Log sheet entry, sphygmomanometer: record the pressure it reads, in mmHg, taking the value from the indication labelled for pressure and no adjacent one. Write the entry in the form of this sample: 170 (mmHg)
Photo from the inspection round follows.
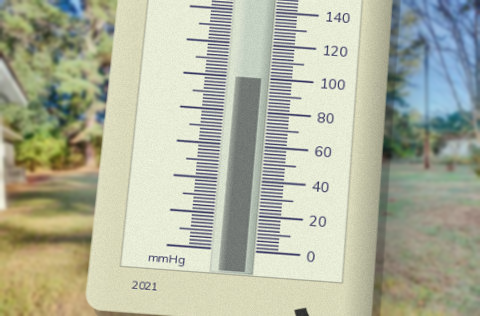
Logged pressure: 100 (mmHg)
